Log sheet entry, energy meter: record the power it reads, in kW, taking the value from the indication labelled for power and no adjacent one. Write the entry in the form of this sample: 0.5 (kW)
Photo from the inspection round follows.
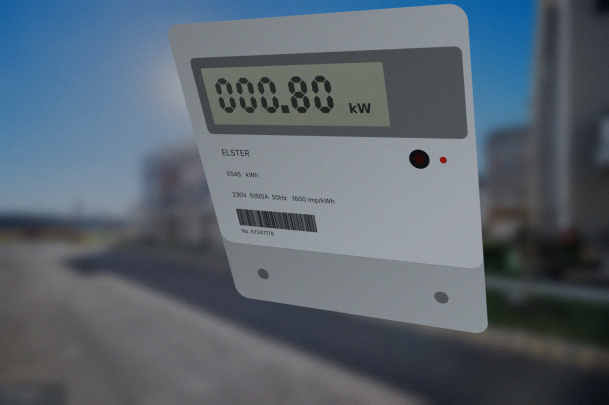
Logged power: 0.80 (kW)
